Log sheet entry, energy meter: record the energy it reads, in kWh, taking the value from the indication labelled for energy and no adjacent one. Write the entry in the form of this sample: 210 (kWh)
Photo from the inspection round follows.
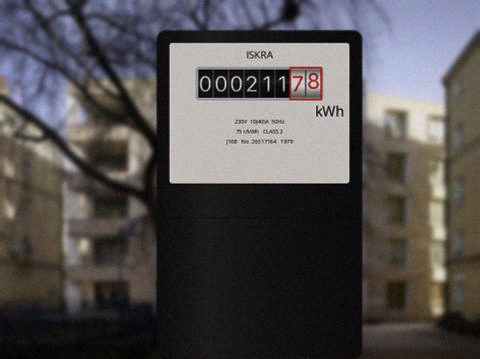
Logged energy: 211.78 (kWh)
